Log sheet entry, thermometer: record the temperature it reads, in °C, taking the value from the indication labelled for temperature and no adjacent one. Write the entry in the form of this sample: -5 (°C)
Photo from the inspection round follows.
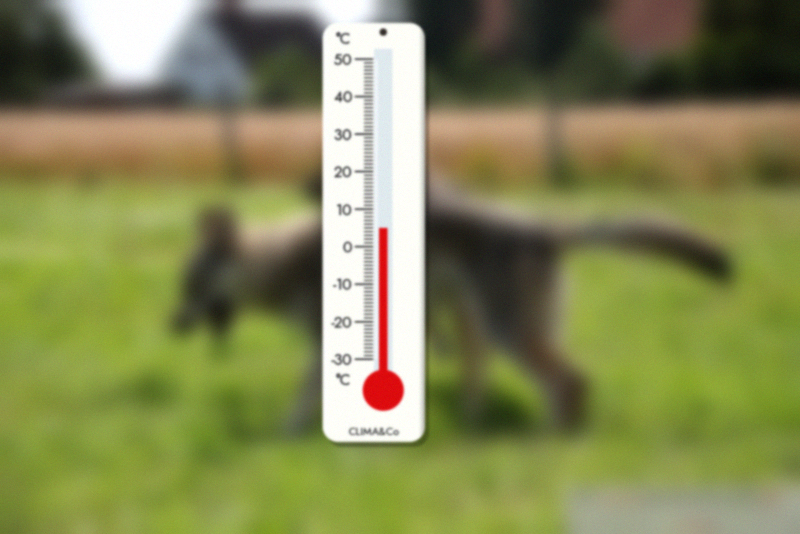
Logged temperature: 5 (°C)
